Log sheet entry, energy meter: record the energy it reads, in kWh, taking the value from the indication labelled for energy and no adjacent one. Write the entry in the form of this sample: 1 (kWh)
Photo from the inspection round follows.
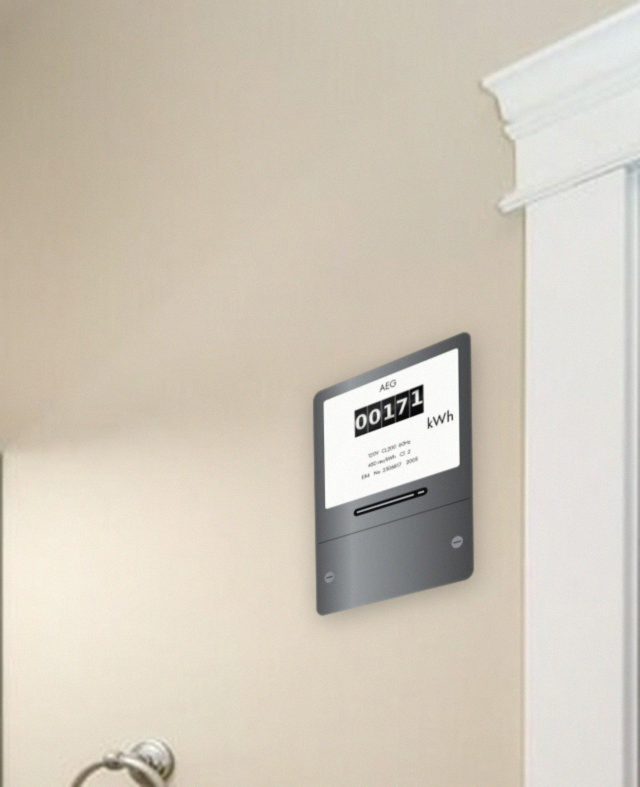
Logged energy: 171 (kWh)
